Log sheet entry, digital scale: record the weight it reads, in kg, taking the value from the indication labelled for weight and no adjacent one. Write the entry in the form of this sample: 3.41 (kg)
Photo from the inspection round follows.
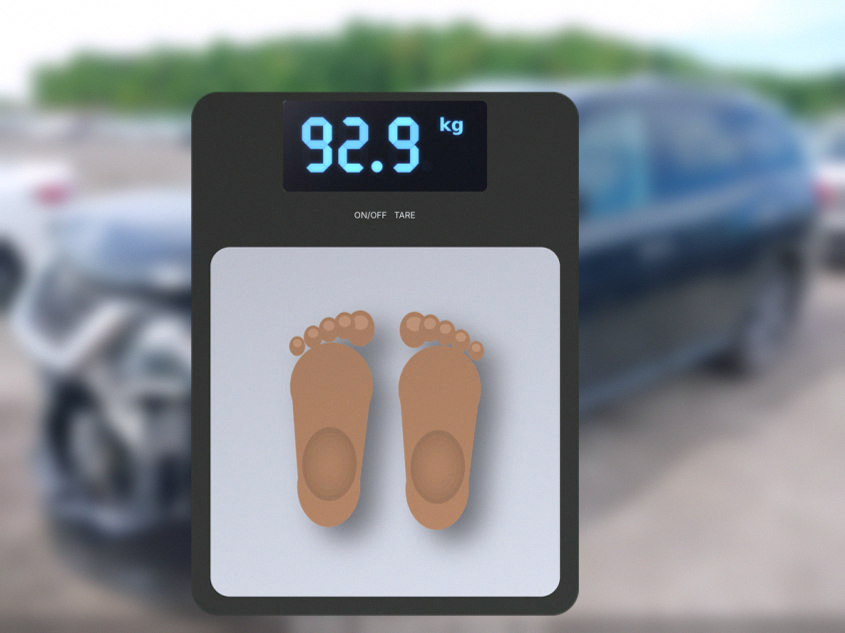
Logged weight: 92.9 (kg)
